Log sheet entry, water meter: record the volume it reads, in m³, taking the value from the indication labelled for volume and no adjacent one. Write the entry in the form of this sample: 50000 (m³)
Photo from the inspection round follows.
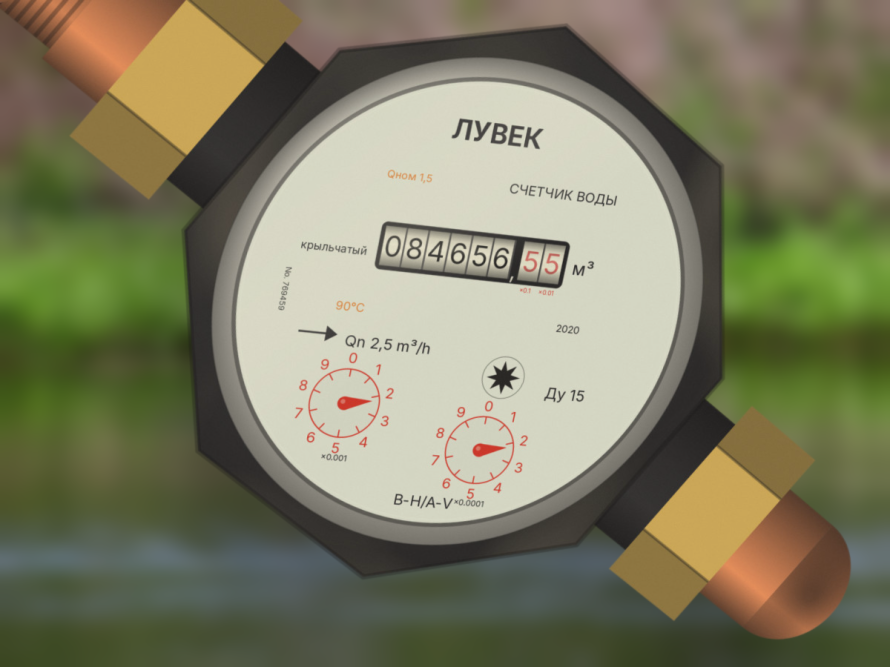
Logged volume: 84656.5522 (m³)
